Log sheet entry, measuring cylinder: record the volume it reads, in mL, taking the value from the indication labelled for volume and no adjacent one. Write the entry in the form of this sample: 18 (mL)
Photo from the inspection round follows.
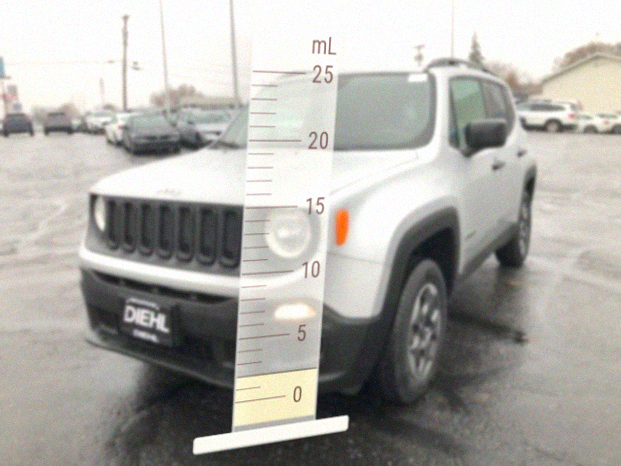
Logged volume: 2 (mL)
